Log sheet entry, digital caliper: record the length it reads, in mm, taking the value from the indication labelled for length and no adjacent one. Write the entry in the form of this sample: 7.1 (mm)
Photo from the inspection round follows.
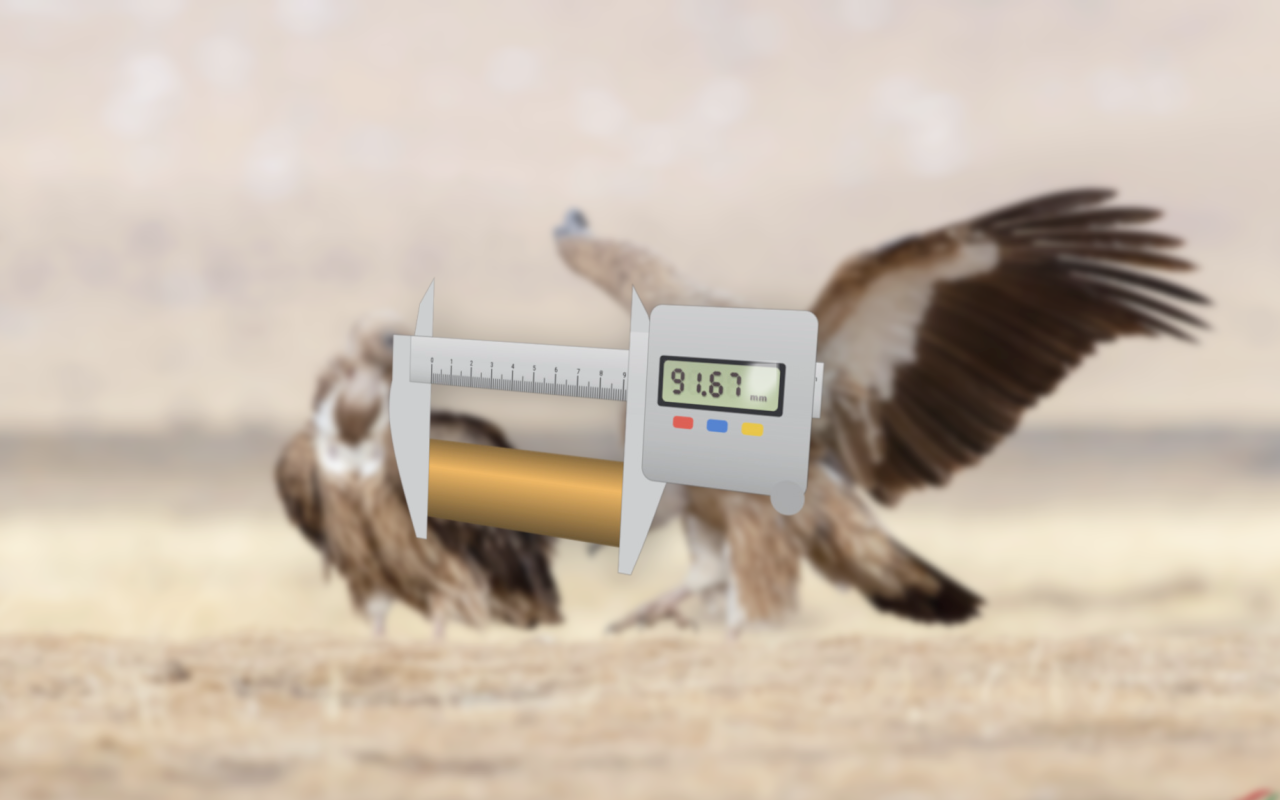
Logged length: 91.67 (mm)
